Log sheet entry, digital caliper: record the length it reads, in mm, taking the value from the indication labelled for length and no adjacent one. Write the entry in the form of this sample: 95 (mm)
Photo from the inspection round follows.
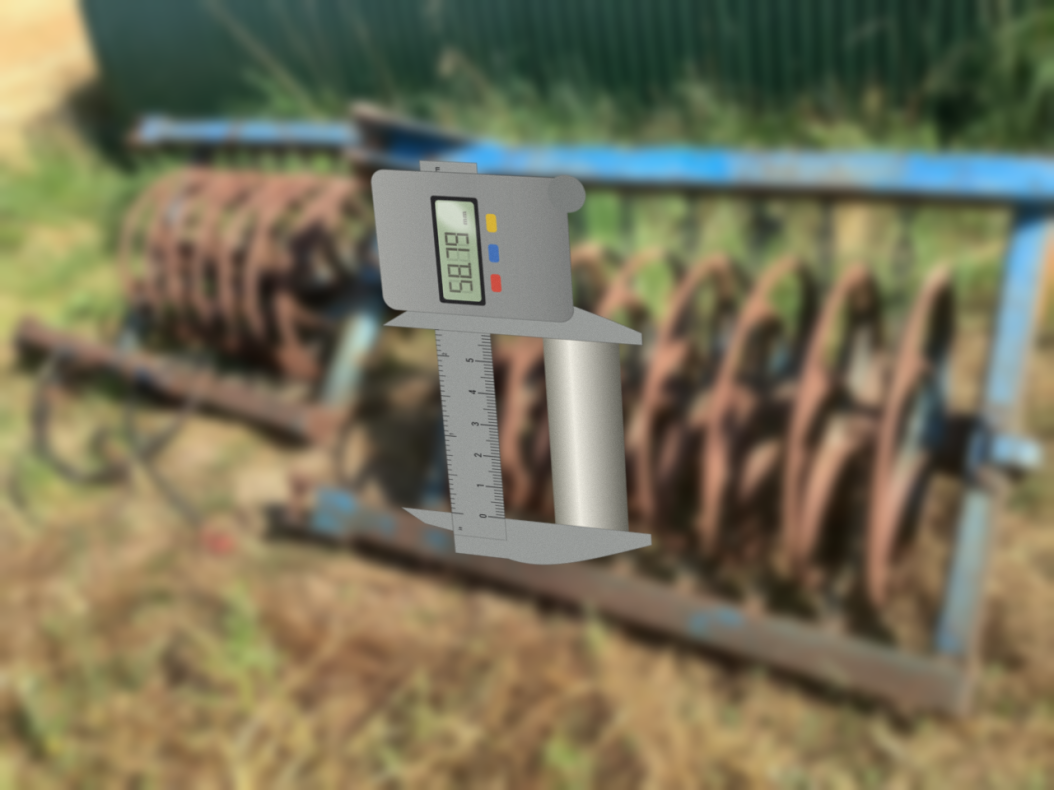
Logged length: 58.79 (mm)
